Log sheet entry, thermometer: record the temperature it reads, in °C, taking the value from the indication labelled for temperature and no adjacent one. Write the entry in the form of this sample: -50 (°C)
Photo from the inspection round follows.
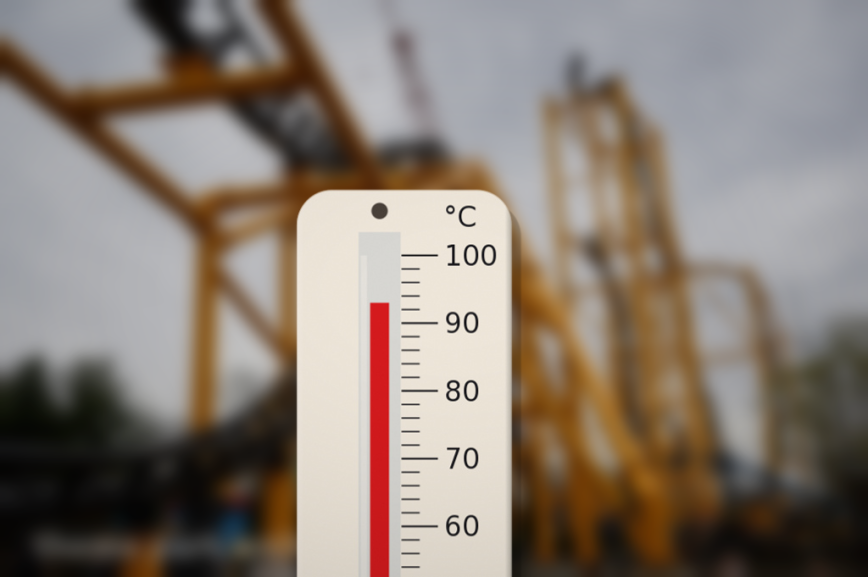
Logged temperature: 93 (°C)
